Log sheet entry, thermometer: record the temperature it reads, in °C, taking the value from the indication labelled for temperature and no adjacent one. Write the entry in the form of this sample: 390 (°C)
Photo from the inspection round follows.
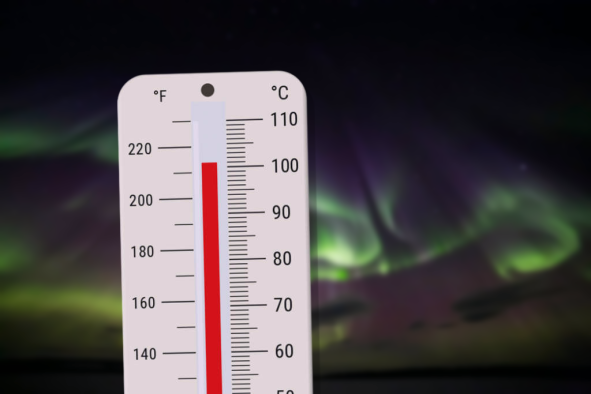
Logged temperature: 101 (°C)
